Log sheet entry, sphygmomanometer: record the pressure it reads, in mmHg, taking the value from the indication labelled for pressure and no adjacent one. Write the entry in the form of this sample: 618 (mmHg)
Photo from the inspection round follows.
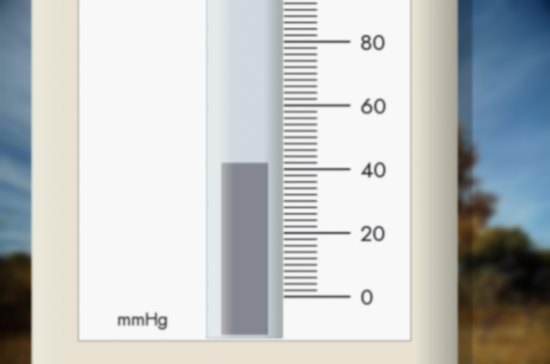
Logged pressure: 42 (mmHg)
